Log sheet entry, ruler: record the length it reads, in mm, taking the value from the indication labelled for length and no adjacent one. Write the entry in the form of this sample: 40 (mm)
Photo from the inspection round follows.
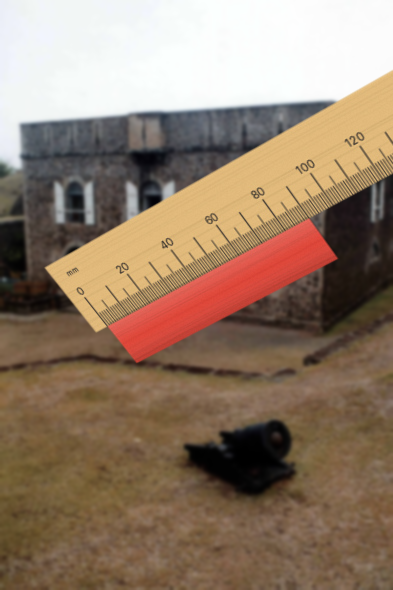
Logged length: 90 (mm)
